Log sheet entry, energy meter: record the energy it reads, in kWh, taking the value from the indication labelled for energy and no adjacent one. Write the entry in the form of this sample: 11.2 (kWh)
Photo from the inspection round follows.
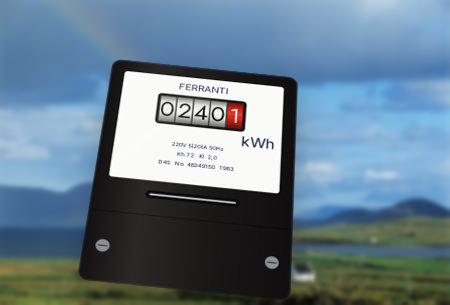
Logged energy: 240.1 (kWh)
